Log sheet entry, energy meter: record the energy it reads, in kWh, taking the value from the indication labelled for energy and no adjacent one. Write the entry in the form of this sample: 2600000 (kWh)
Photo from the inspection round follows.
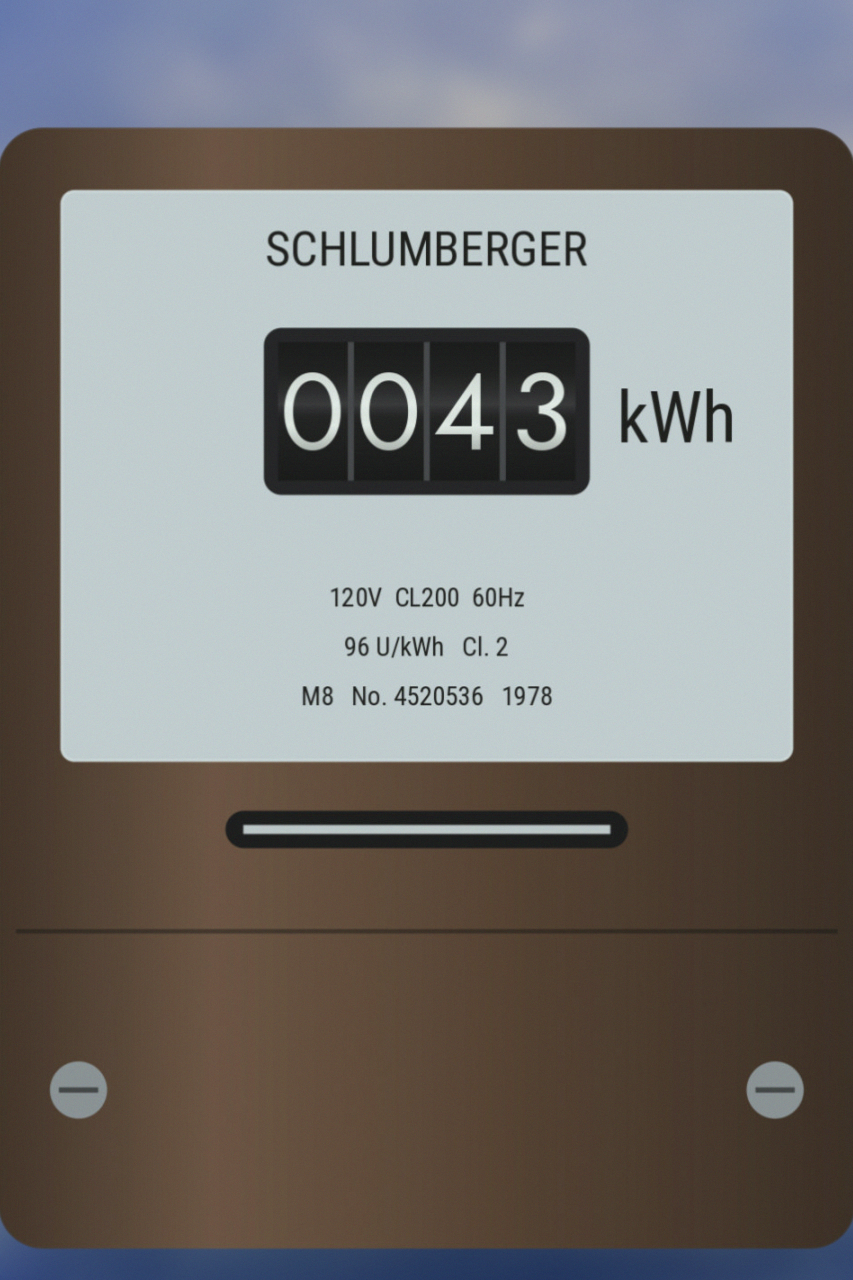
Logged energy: 43 (kWh)
